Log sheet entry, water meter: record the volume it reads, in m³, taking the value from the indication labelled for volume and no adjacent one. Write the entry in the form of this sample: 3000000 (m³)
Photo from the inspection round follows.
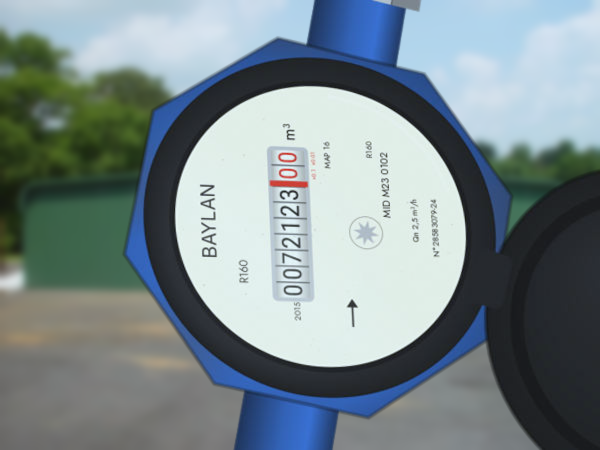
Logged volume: 72123.00 (m³)
